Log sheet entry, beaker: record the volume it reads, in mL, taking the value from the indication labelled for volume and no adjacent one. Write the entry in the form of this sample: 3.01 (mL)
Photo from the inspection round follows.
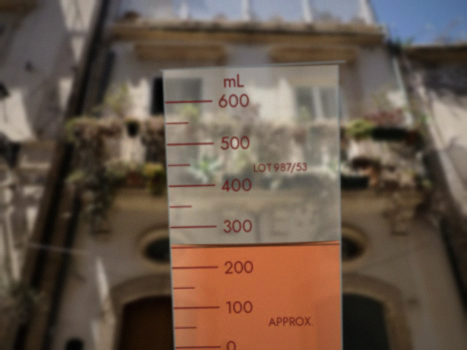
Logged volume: 250 (mL)
